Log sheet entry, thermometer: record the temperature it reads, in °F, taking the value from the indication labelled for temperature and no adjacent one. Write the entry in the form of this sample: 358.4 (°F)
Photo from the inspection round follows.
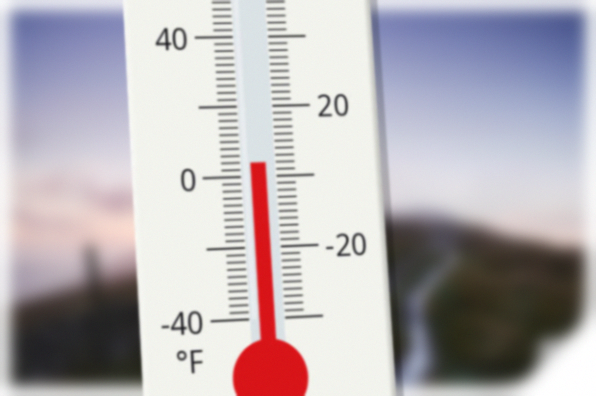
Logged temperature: 4 (°F)
